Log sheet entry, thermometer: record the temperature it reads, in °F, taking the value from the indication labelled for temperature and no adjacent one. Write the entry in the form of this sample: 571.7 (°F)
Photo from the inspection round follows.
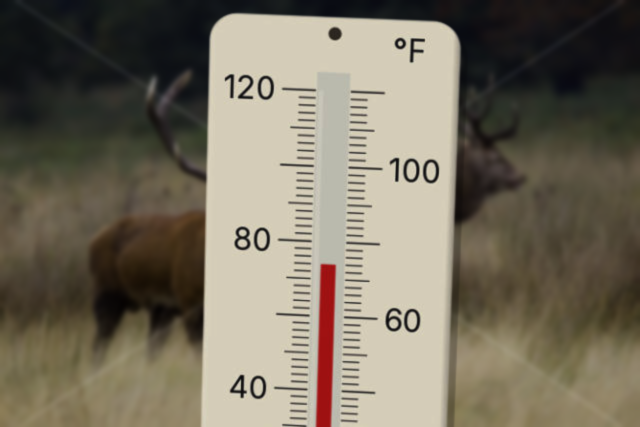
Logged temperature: 74 (°F)
